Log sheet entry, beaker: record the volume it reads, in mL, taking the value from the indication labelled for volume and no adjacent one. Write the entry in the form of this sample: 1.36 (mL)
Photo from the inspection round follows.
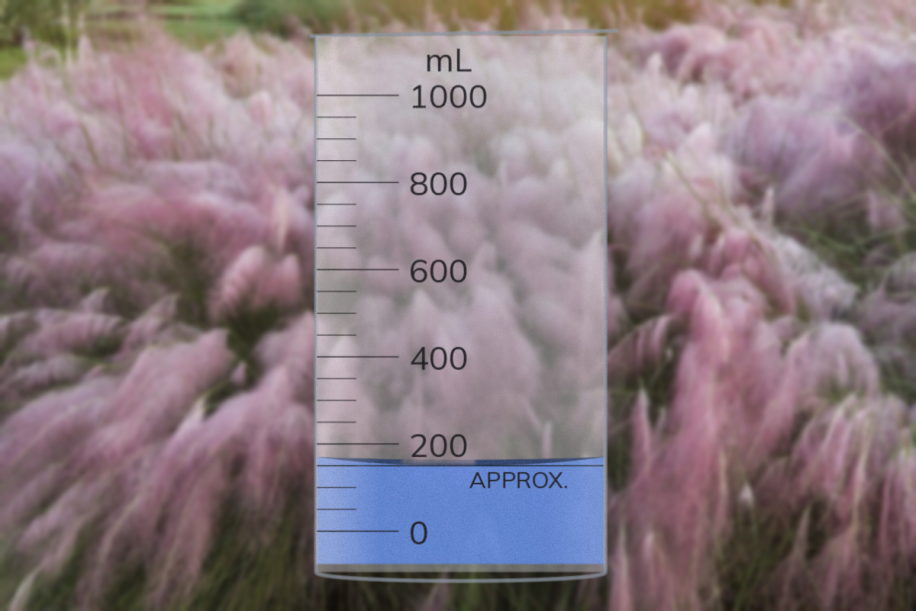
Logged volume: 150 (mL)
